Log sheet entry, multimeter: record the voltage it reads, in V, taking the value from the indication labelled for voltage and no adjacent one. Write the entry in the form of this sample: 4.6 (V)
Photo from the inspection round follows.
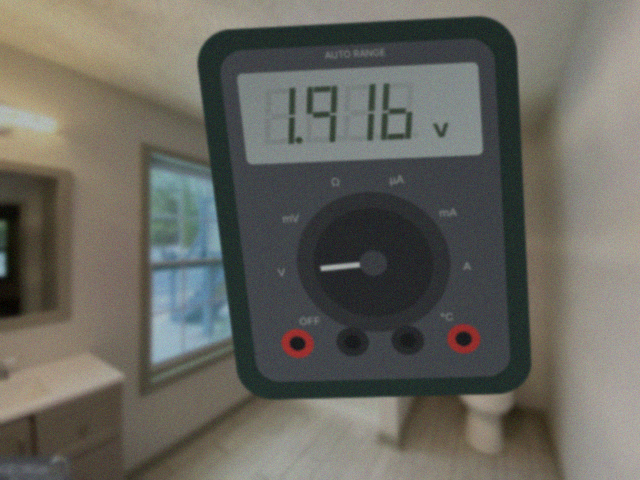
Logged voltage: 1.916 (V)
